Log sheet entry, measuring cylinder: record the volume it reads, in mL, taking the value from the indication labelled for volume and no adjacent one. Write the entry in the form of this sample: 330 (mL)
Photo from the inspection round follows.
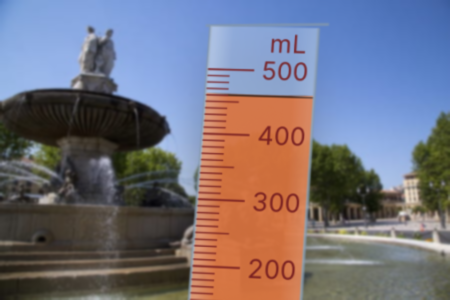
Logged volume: 460 (mL)
